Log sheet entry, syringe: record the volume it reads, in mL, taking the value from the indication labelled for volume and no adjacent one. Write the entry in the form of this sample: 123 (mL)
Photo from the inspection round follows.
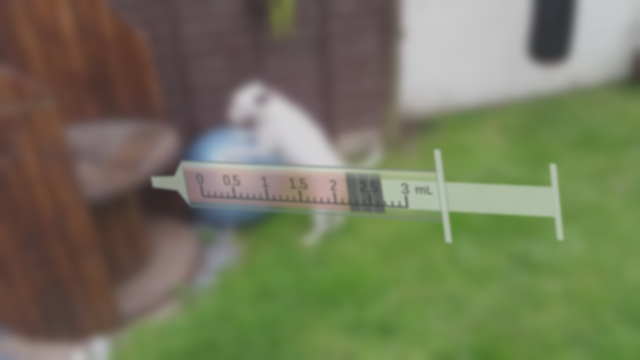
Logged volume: 2.2 (mL)
